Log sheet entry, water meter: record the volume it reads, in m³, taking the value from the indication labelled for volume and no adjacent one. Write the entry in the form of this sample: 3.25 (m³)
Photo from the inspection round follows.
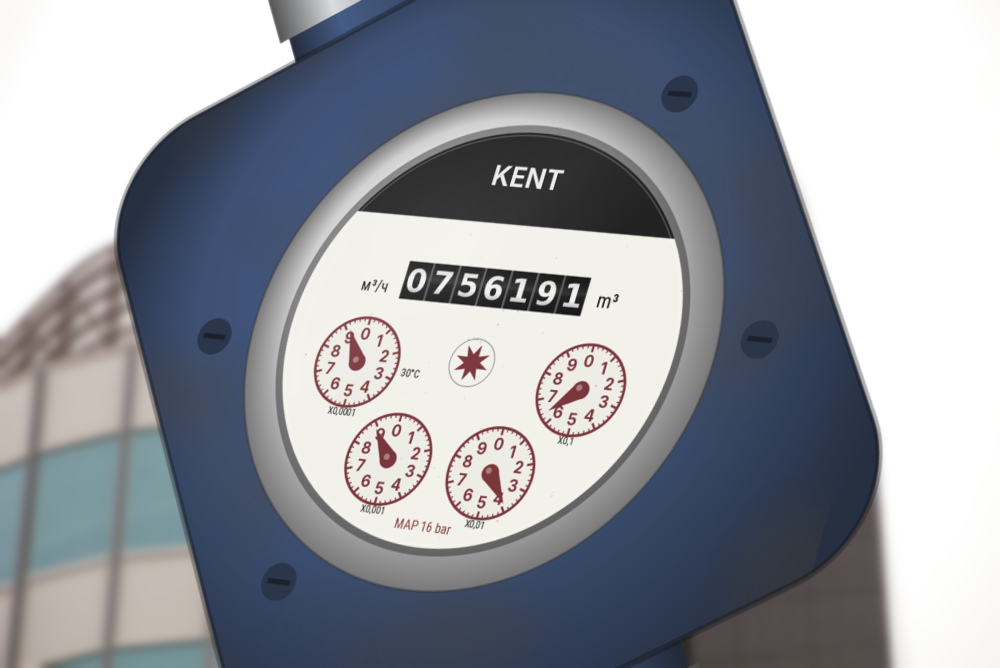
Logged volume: 756191.6389 (m³)
